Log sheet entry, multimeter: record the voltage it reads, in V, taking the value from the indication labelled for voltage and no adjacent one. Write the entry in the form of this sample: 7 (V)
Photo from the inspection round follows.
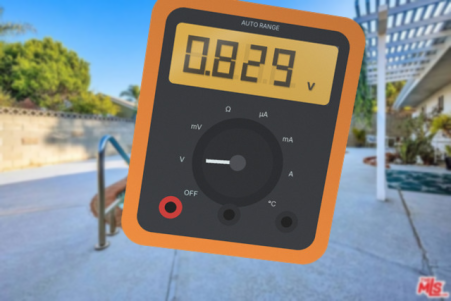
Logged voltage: 0.829 (V)
